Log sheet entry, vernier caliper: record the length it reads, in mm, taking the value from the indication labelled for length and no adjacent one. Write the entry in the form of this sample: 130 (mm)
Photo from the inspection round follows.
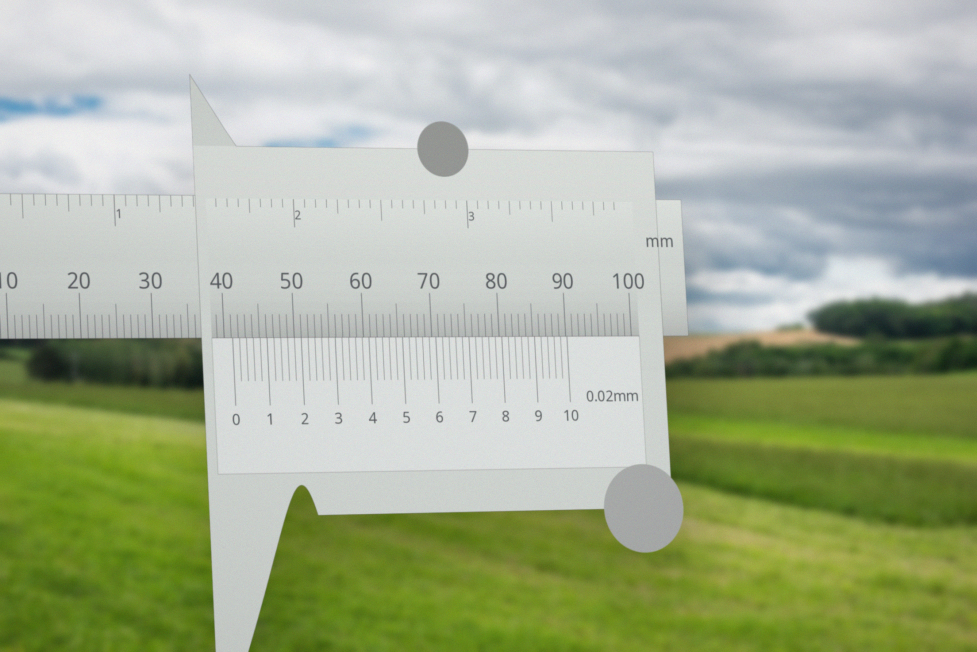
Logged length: 41.2 (mm)
